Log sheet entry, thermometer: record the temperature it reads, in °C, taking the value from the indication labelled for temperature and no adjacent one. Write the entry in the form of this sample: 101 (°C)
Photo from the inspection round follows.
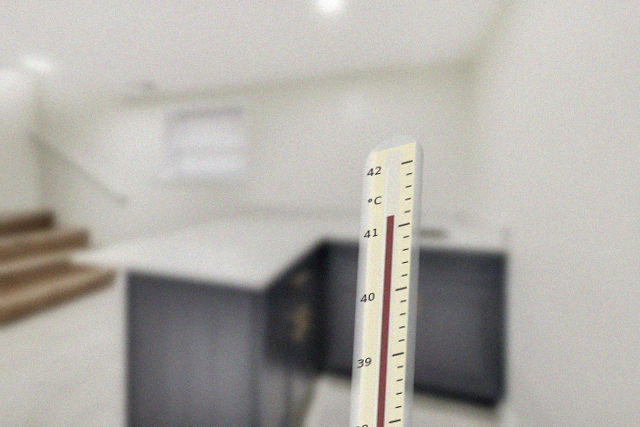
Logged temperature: 41.2 (°C)
